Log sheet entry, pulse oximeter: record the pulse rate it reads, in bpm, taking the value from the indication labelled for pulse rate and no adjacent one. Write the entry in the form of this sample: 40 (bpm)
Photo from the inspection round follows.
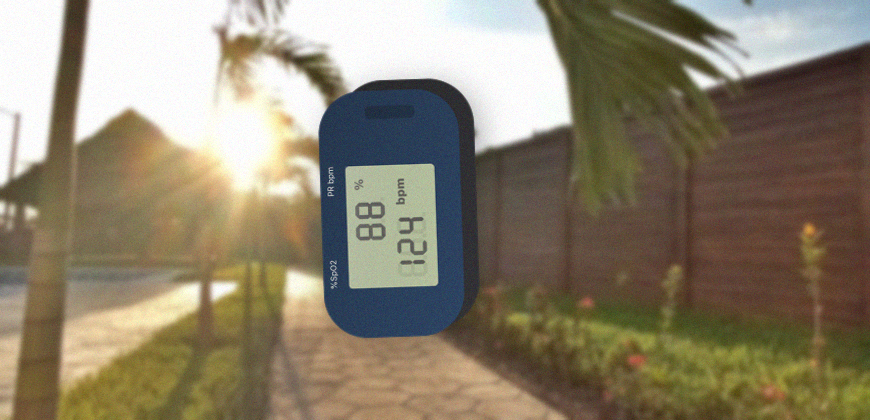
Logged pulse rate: 124 (bpm)
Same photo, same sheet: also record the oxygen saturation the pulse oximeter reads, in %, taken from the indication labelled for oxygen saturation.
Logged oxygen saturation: 88 (%)
